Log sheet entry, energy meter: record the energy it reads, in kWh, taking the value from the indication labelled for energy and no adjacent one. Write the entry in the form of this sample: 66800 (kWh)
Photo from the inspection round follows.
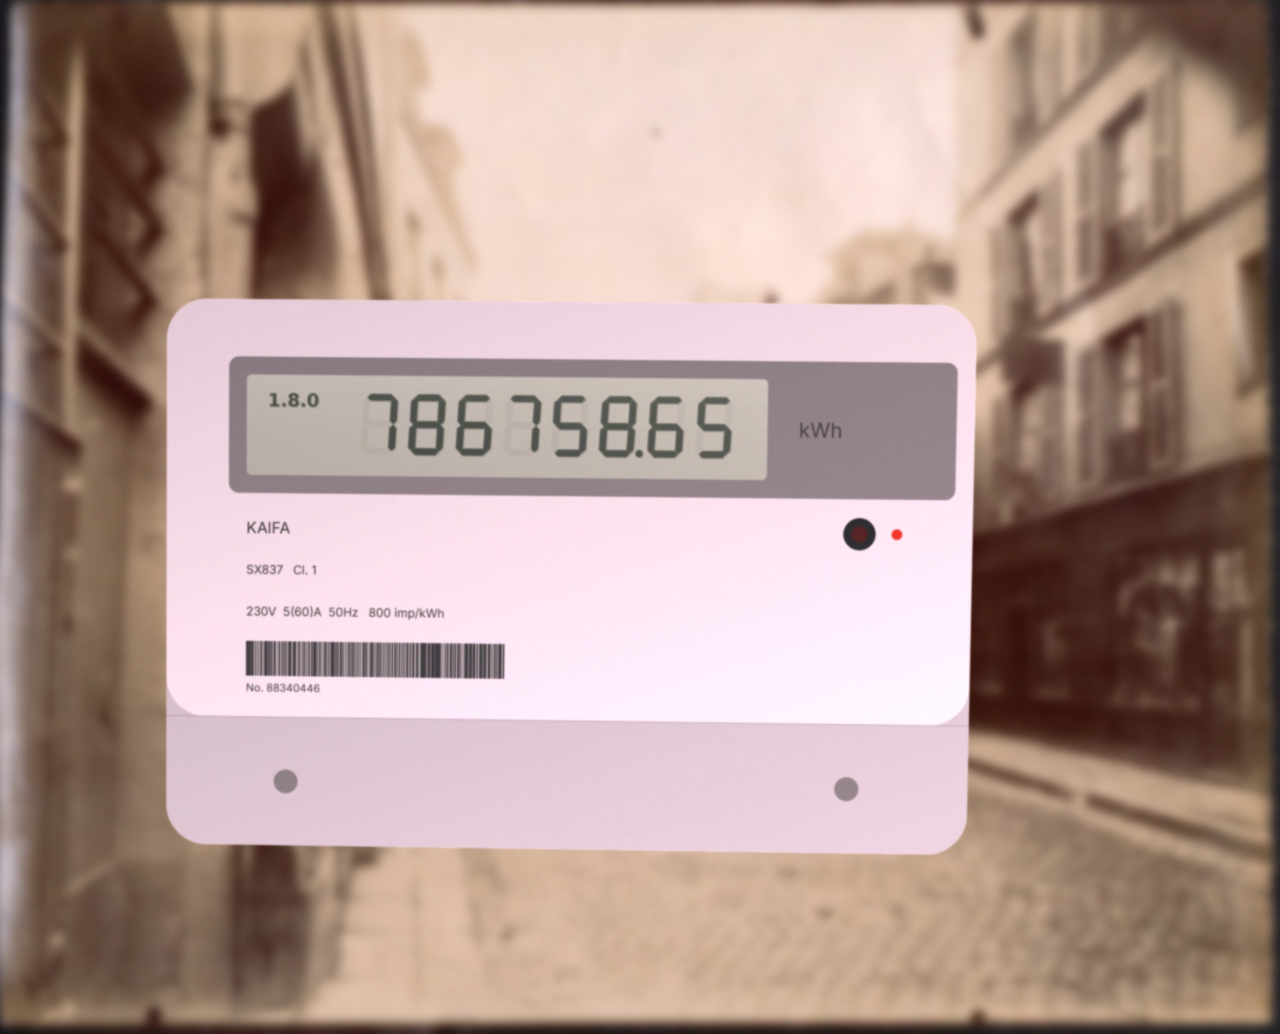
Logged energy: 786758.65 (kWh)
